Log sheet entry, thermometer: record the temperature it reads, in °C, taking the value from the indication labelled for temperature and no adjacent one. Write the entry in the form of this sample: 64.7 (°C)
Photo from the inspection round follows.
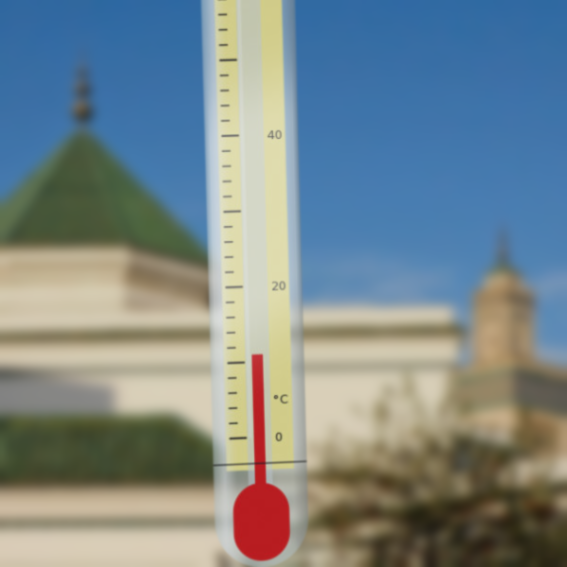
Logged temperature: 11 (°C)
